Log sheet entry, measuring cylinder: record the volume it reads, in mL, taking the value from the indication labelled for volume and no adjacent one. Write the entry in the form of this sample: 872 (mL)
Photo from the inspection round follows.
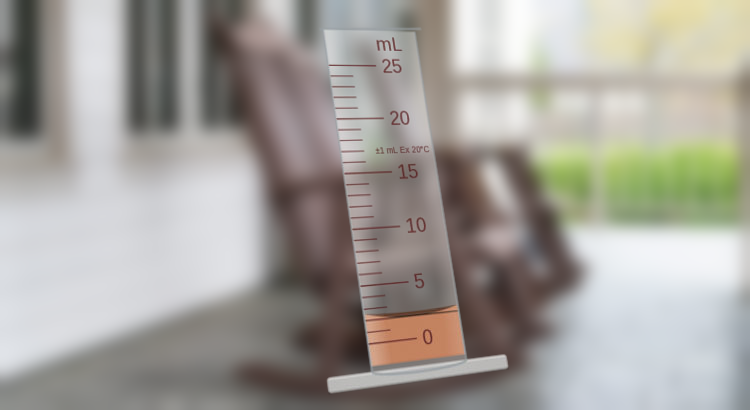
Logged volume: 2 (mL)
